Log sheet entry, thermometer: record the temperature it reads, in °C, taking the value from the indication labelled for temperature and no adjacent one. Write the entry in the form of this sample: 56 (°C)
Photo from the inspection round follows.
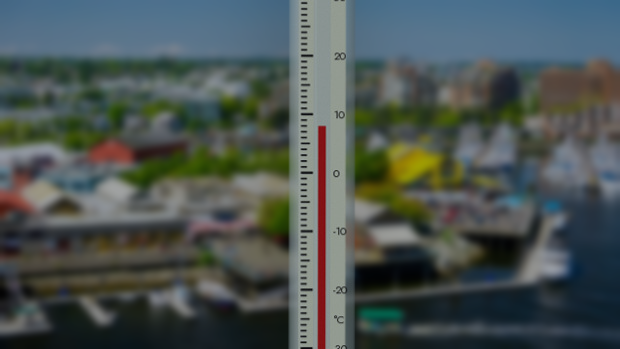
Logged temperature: 8 (°C)
